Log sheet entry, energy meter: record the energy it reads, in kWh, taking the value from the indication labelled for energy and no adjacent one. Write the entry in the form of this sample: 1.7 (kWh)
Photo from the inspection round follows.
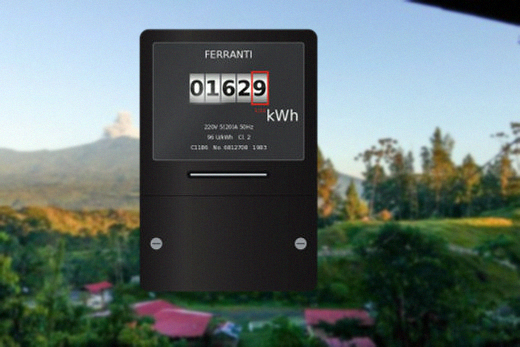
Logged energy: 162.9 (kWh)
